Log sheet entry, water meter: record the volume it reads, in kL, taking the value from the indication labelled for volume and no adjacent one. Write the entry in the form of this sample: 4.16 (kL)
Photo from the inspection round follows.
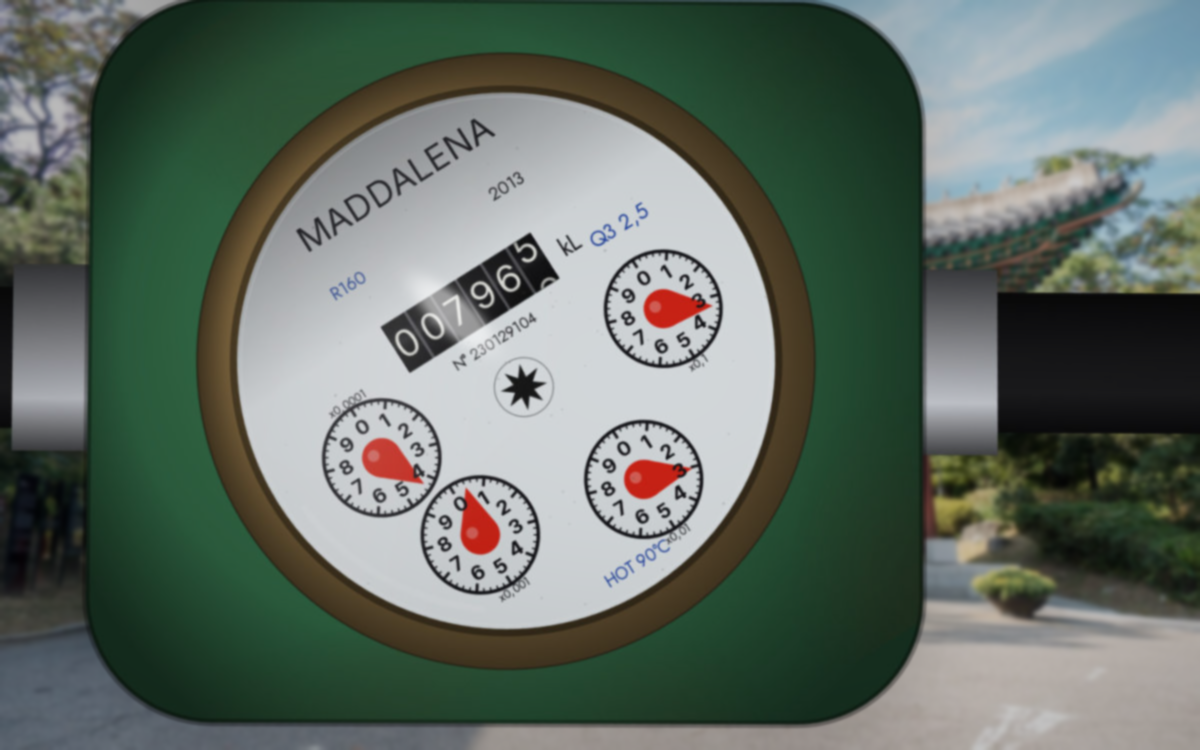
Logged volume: 7965.3304 (kL)
